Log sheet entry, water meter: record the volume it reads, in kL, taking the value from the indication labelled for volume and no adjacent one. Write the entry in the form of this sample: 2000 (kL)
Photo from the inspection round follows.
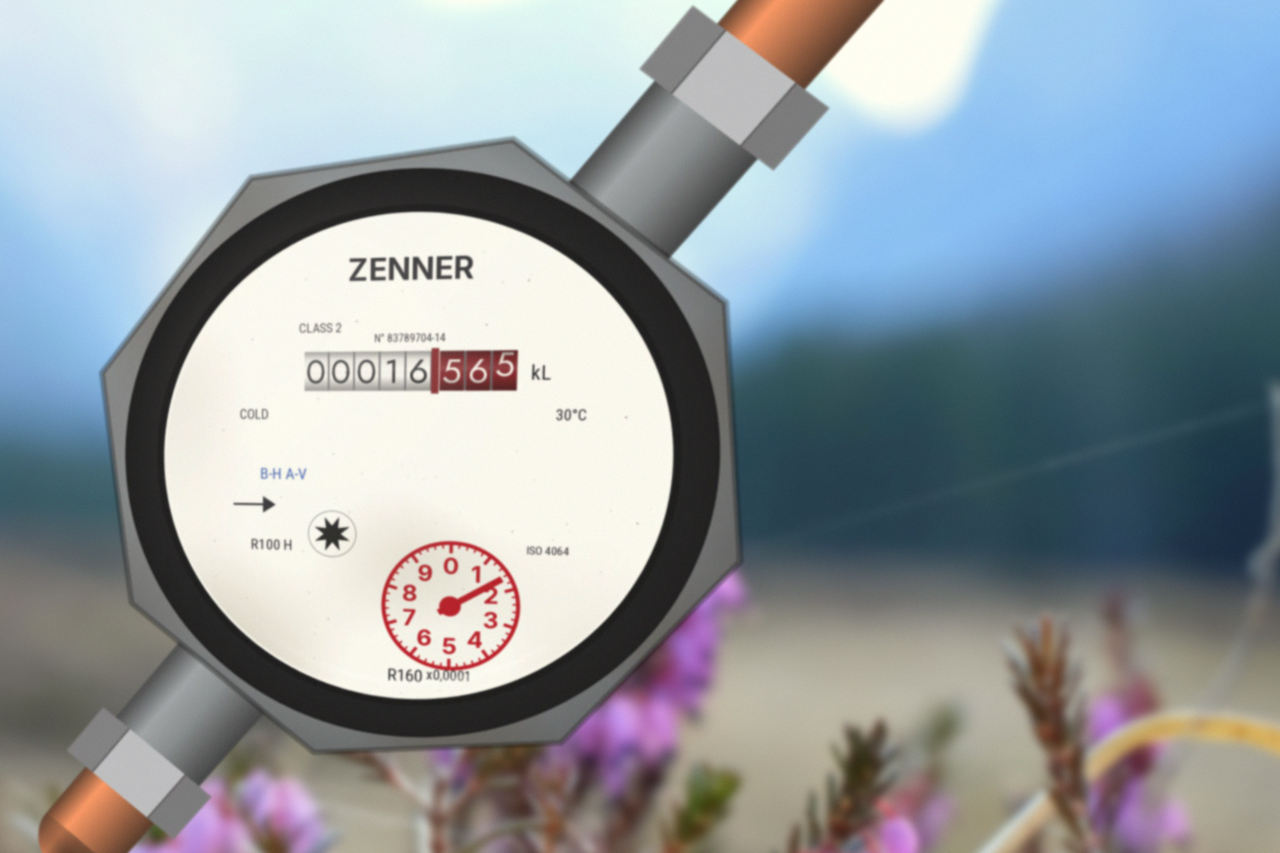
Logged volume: 16.5651 (kL)
